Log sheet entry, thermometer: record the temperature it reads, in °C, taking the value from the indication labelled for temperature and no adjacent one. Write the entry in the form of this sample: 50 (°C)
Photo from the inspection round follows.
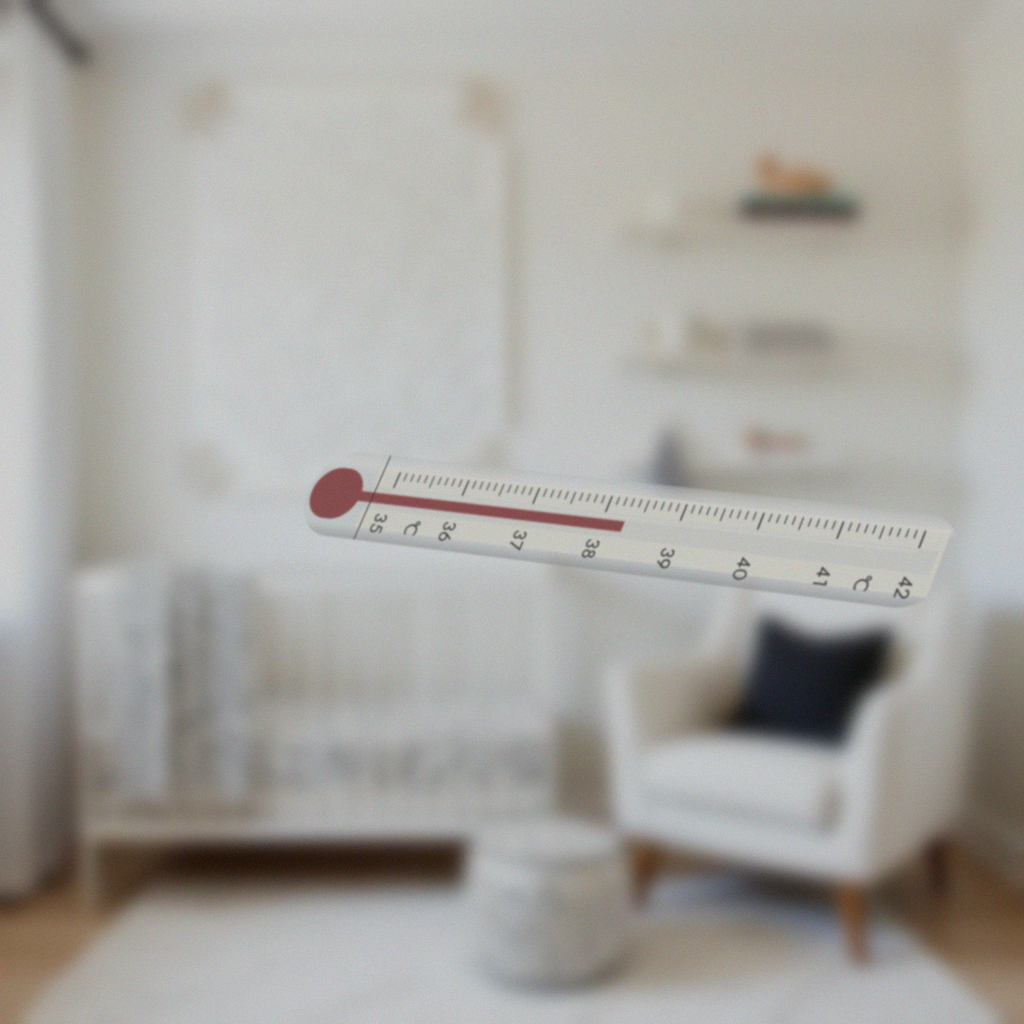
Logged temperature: 38.3 (°C)
